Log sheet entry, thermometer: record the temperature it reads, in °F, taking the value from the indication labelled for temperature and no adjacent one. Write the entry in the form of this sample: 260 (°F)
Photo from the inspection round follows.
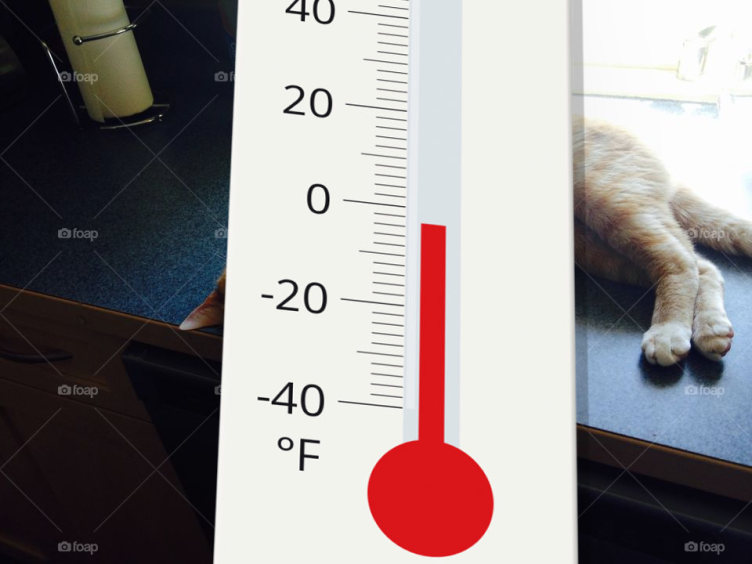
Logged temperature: -3 (°F)
